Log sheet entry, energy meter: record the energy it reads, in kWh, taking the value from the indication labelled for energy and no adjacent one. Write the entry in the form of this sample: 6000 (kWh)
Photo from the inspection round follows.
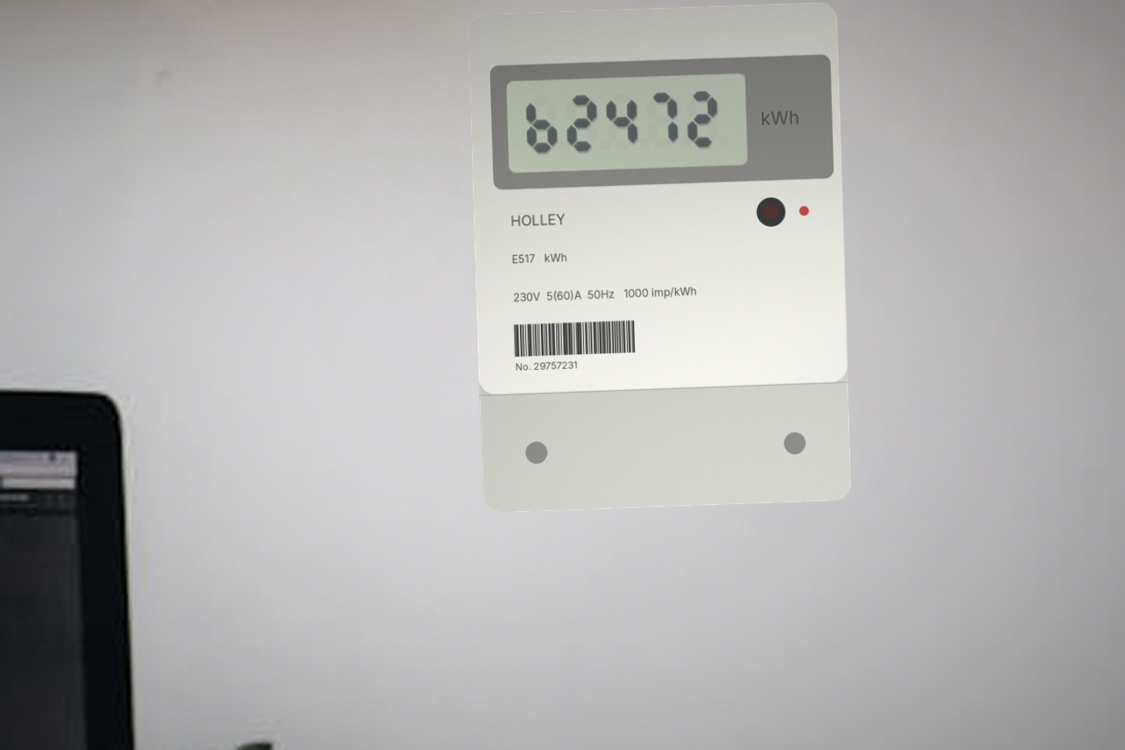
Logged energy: 62472 (kWh)
